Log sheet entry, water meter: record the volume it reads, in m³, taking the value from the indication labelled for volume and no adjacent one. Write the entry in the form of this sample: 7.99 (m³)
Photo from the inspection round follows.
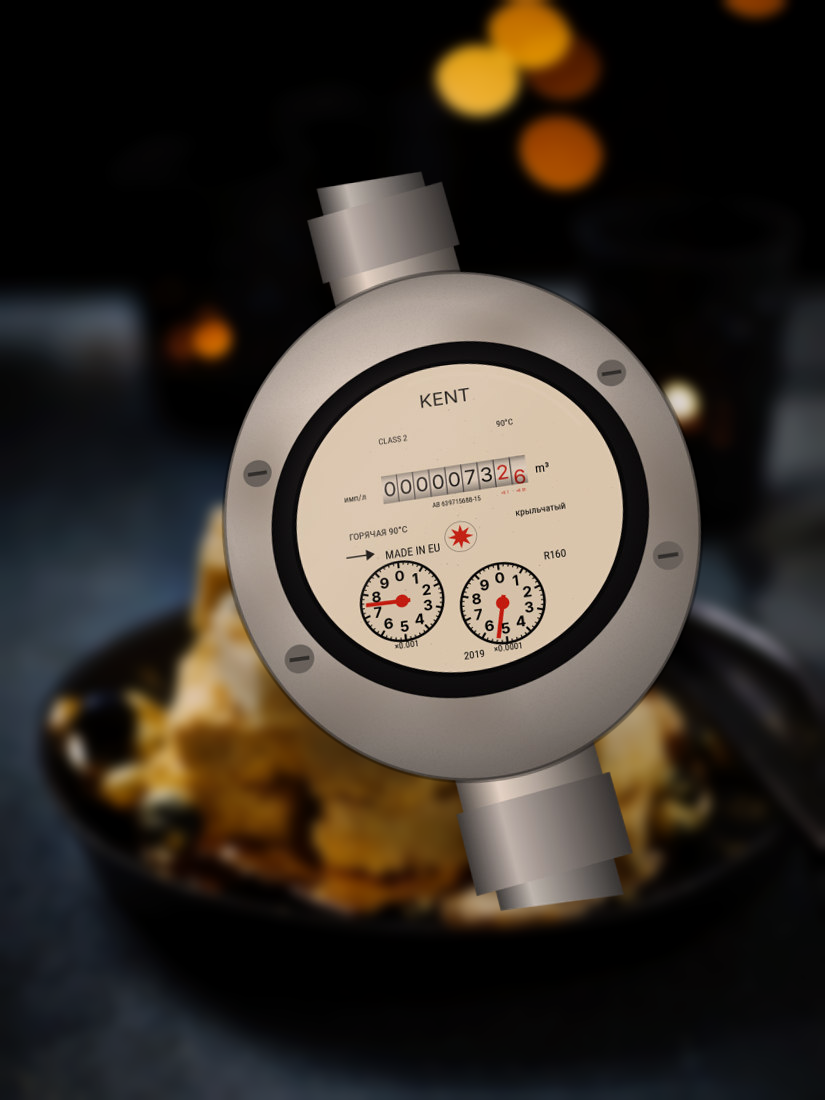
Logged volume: 73.2575 (m³)
